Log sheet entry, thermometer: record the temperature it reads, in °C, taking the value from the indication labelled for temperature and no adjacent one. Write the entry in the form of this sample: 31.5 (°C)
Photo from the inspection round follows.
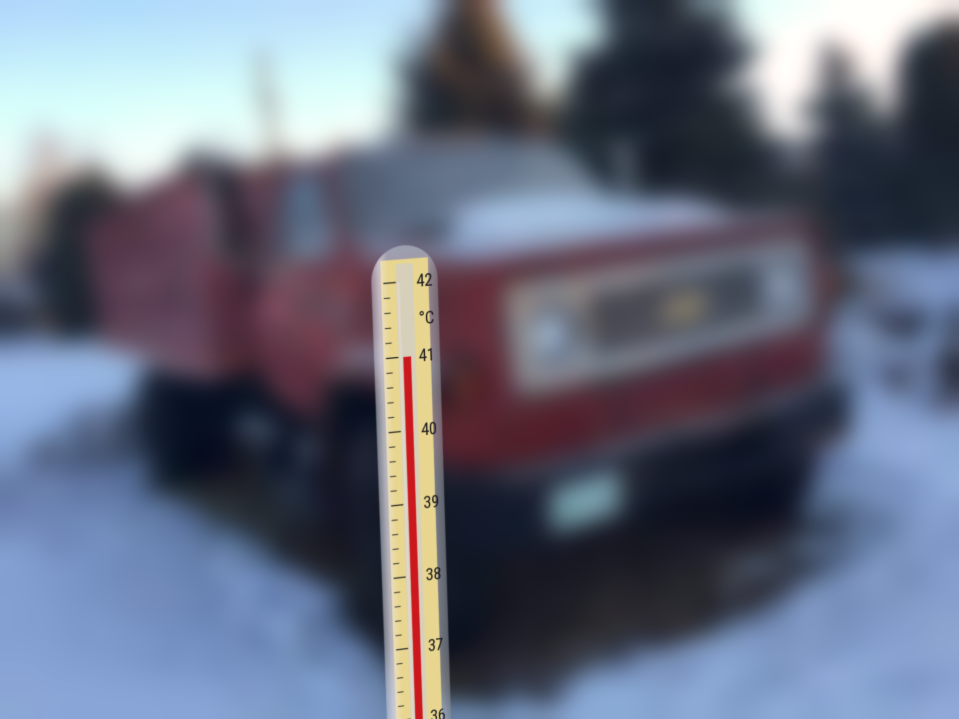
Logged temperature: 41 (°C)
